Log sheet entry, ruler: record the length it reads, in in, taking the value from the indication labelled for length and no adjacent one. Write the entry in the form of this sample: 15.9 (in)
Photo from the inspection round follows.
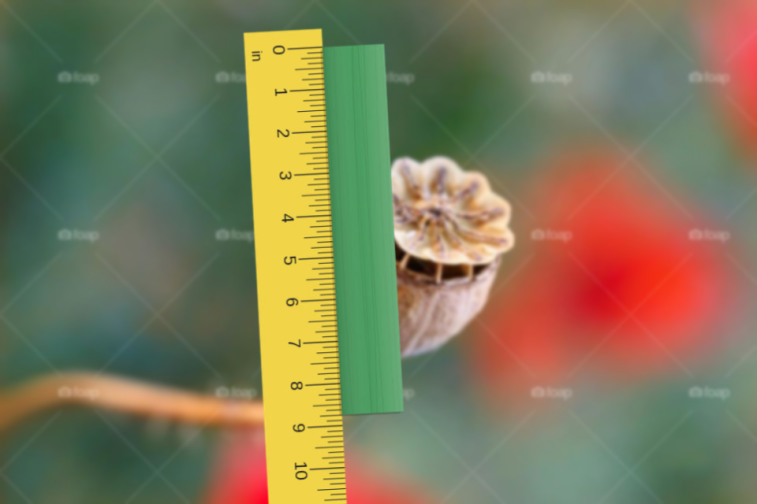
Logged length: 8.75 (in)
